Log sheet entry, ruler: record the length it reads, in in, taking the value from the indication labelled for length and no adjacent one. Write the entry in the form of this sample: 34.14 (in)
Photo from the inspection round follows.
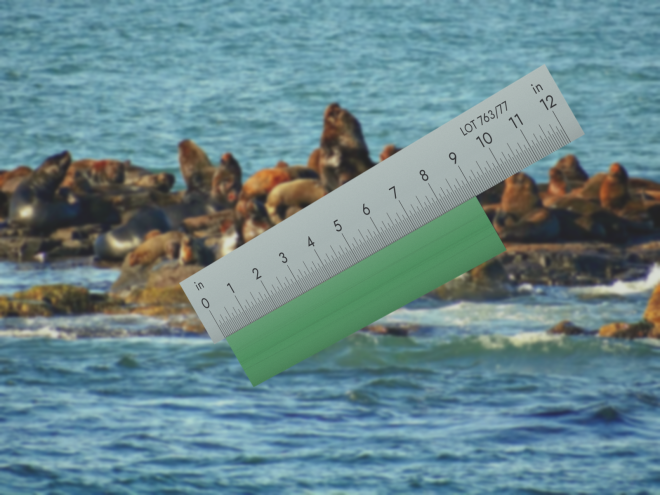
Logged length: 9 (in)
